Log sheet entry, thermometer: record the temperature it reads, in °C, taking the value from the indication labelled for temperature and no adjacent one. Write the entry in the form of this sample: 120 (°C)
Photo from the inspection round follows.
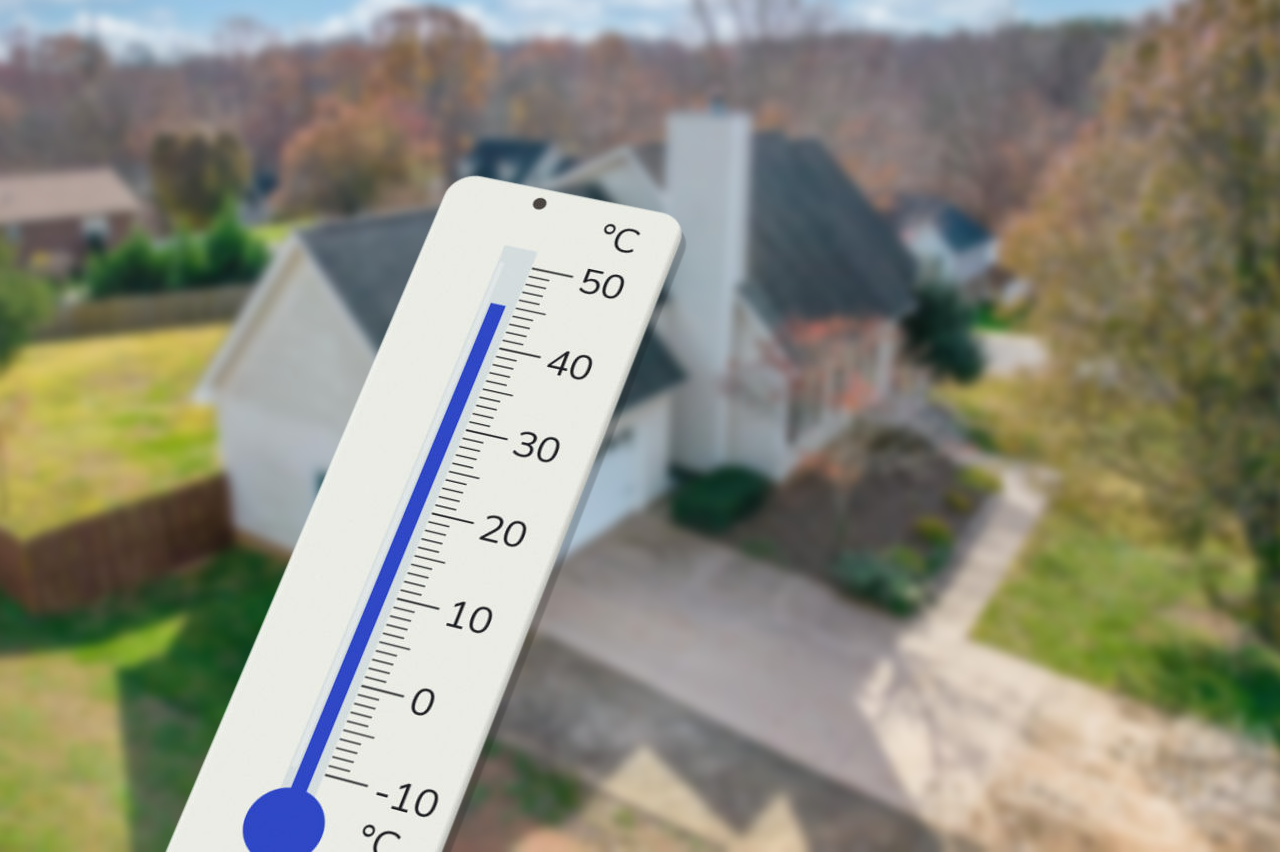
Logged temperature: 45 (°C)
